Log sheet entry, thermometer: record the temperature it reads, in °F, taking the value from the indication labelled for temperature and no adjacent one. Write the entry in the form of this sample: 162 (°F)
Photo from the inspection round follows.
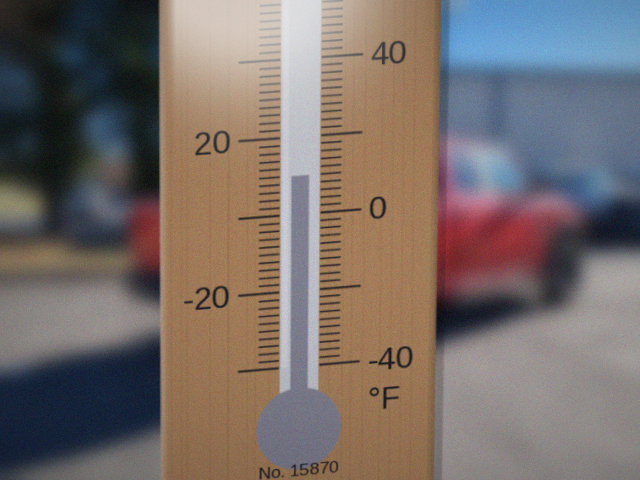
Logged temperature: 10 (°F)
